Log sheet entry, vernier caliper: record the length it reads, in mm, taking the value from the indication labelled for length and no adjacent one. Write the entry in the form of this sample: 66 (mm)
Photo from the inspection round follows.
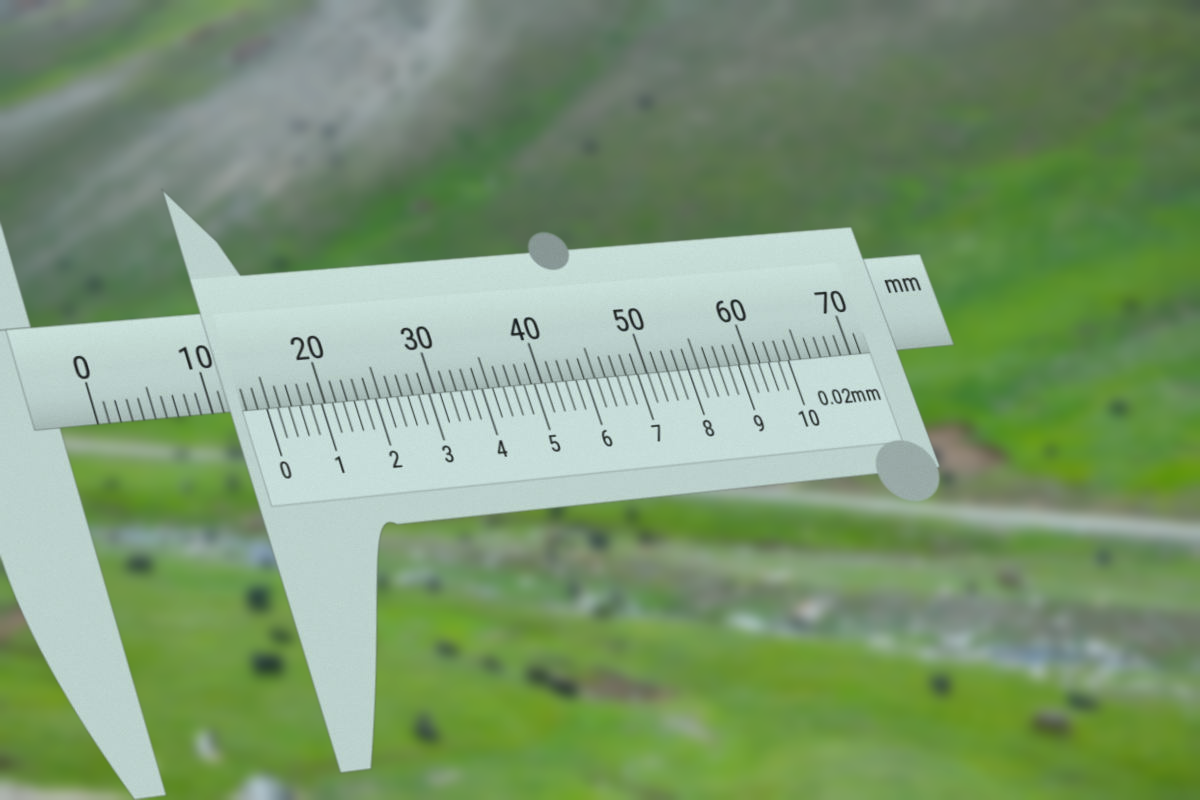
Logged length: 14.8 (mm)
